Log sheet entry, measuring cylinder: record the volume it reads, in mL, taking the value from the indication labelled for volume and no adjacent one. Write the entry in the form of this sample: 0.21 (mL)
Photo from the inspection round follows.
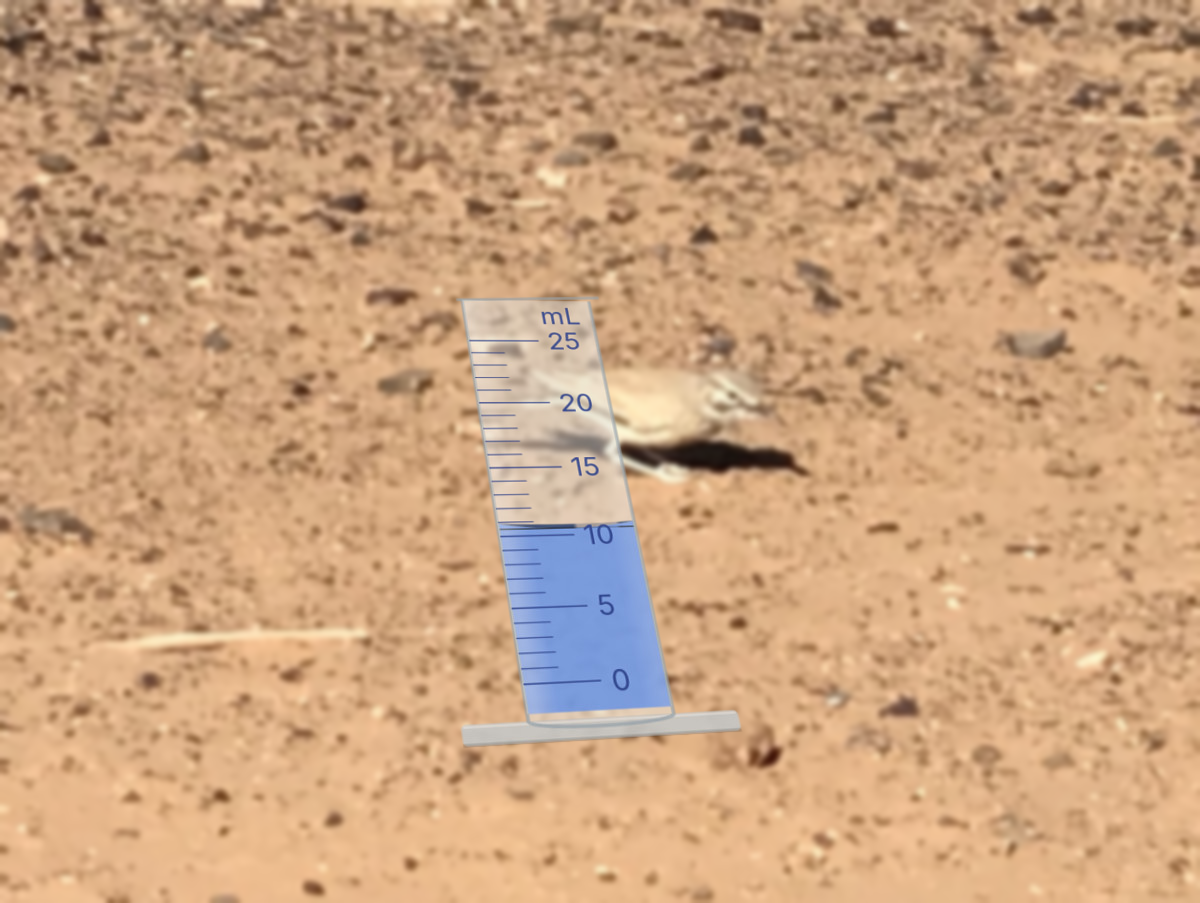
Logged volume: 10.5 (mL)
